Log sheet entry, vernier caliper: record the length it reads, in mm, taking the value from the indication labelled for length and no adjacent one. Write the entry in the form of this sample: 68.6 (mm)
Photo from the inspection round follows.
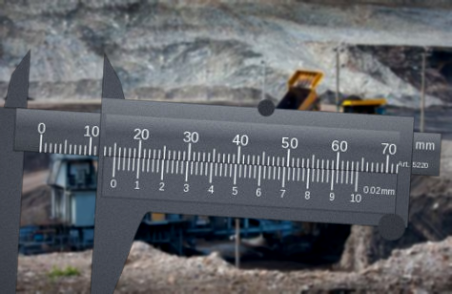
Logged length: 15.0 (mm)
